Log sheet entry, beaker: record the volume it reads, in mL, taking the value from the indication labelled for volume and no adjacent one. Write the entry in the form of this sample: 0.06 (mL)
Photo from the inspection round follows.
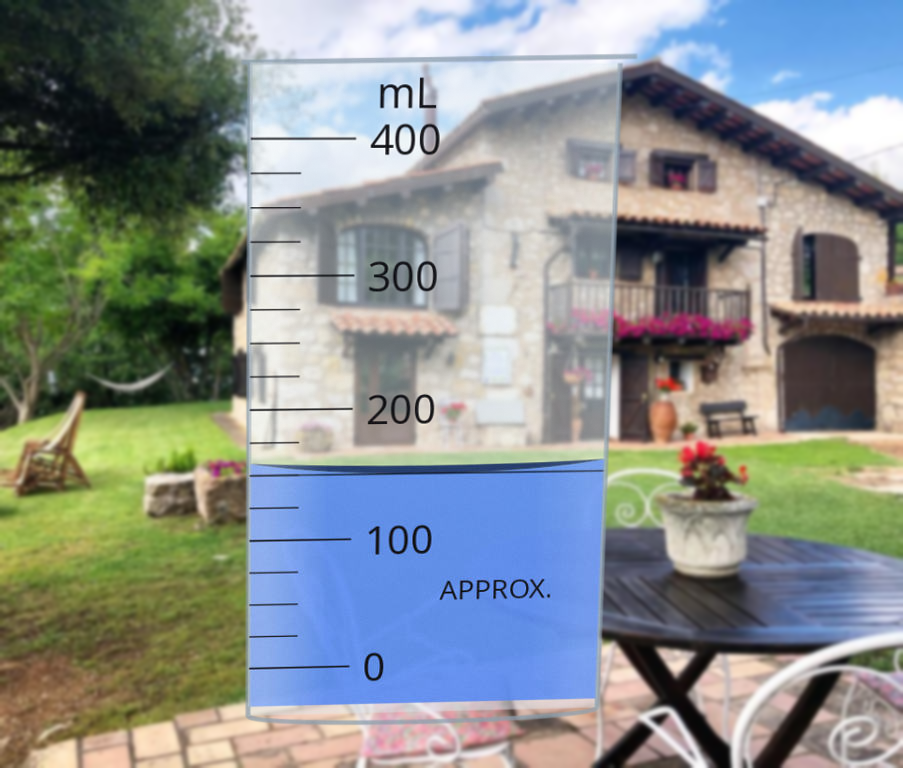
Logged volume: 150 (mL)
